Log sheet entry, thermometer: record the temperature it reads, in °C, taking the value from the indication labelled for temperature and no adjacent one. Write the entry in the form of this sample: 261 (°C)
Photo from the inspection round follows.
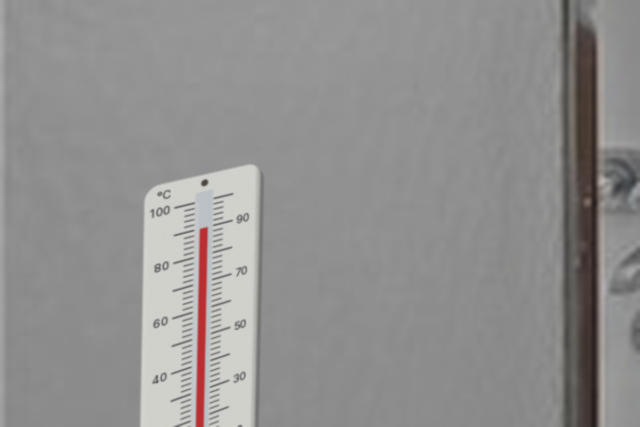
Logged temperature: 90 (°C)
